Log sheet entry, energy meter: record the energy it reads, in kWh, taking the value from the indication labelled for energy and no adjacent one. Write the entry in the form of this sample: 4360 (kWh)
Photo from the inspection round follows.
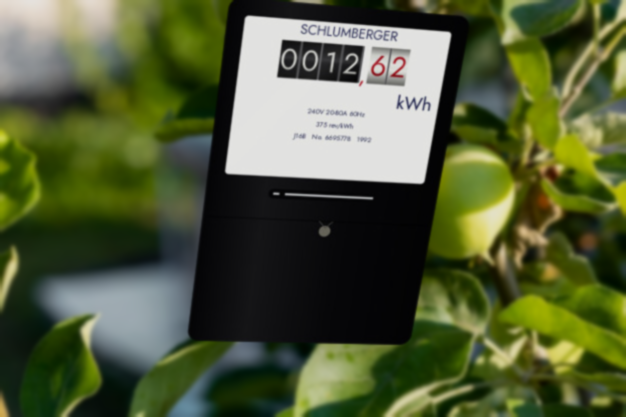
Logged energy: 12.62 (kWh)
